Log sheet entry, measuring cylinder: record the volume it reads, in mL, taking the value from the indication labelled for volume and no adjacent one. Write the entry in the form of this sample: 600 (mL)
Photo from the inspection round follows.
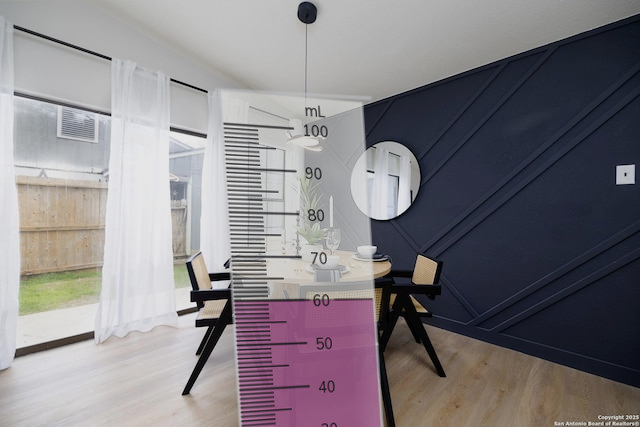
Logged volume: 60 (mL)
